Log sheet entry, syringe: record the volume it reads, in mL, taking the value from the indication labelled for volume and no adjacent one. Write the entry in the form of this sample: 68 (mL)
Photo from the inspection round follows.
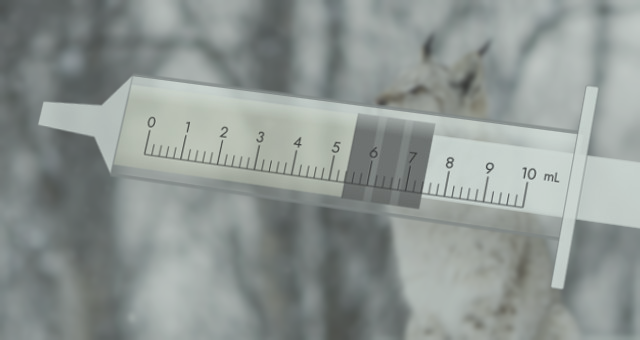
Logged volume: 5.4 (mL)
